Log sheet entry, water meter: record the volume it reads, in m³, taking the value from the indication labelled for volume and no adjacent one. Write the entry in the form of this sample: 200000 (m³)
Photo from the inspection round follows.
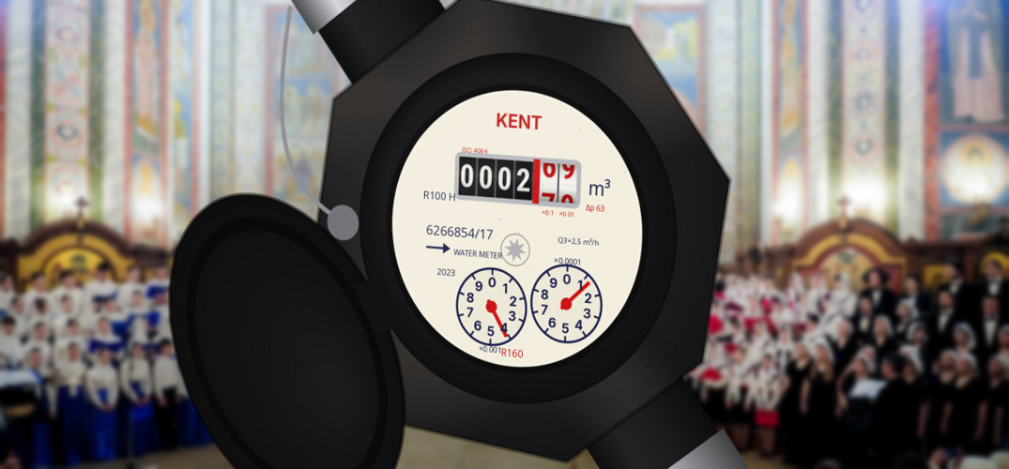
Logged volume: 2.6941 (m³)
